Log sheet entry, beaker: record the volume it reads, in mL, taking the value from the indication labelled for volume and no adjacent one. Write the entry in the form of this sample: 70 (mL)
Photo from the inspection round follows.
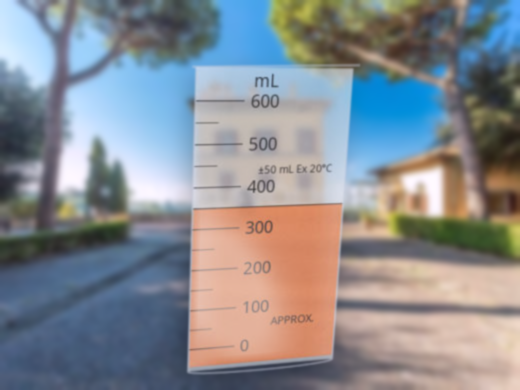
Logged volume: 350 (mL)
